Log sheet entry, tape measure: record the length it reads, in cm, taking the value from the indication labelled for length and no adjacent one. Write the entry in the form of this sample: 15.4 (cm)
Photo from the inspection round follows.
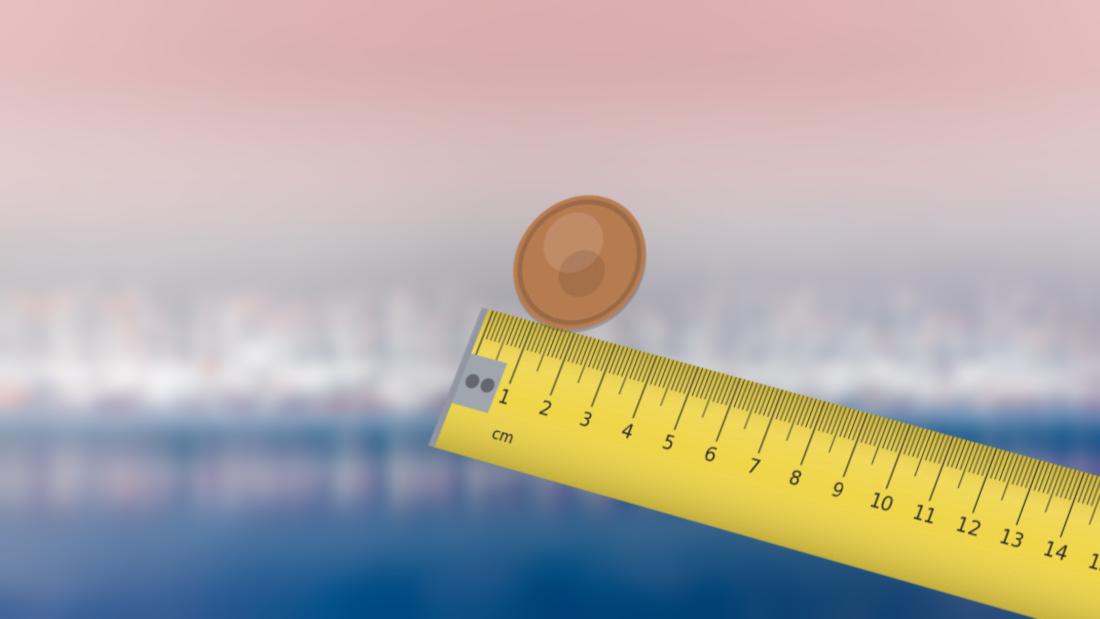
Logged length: 3 (cm)
